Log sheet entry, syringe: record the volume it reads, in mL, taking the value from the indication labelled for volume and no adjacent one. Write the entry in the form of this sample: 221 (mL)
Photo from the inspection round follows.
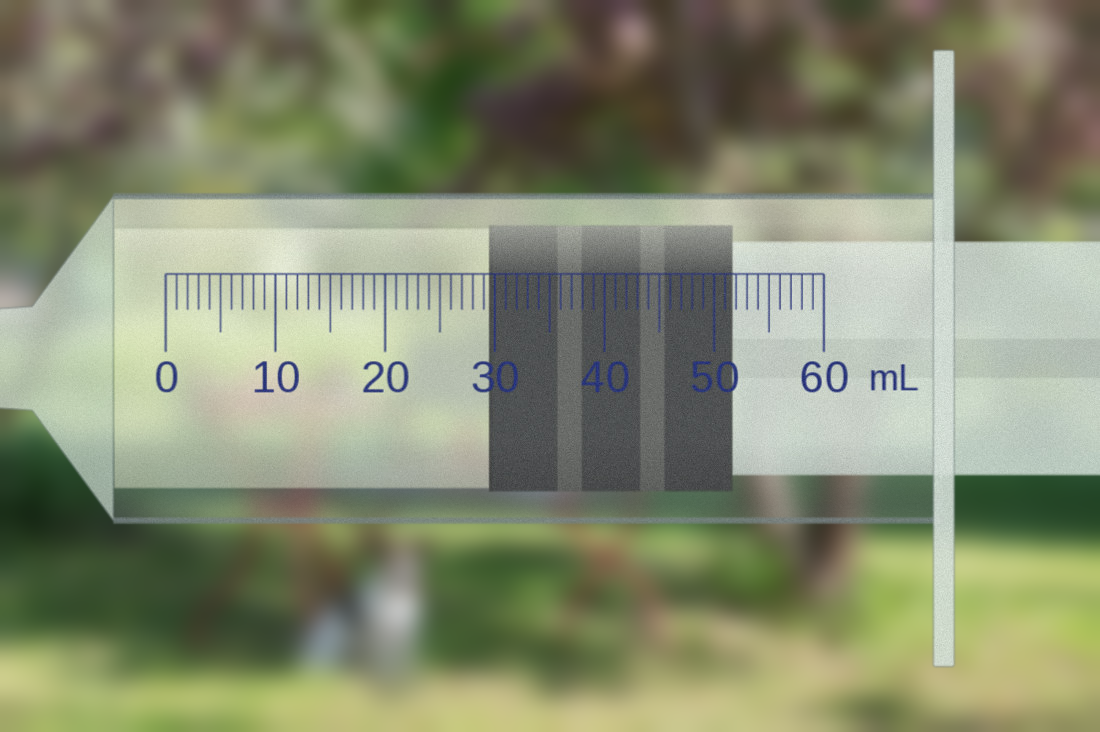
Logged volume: 29.5 (mL)
